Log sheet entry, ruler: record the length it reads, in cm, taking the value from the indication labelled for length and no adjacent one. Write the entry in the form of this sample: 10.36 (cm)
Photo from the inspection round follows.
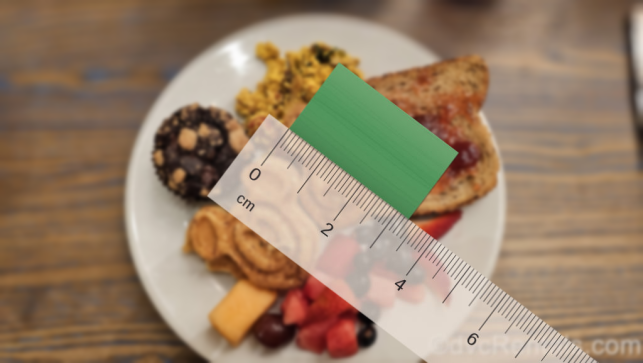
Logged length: 3.3 (cm)
